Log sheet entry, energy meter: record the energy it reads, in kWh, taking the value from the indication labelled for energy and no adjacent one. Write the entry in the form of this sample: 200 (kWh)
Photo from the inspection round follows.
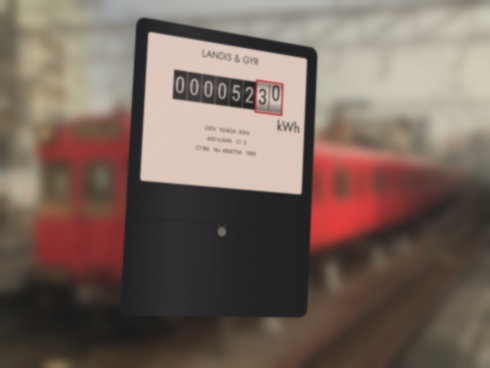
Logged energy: 52.30 (kWh)
